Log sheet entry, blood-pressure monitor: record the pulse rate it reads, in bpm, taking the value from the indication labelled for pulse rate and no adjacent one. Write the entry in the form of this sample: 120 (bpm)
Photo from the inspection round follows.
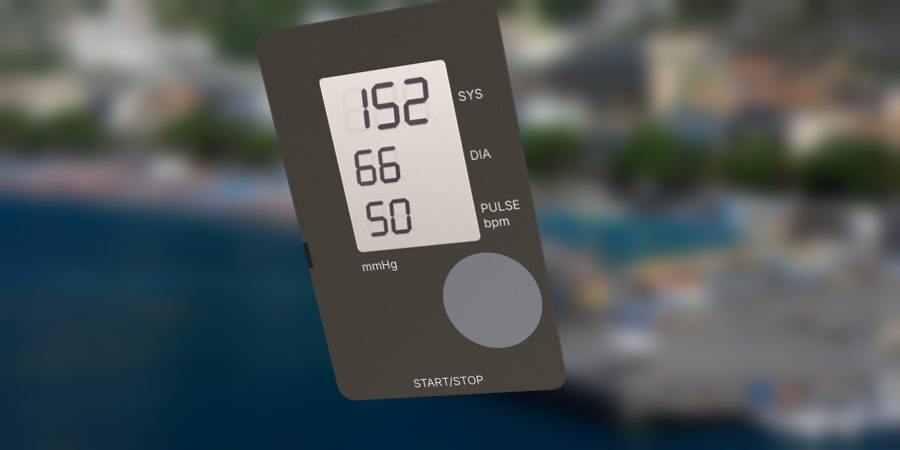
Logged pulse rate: 50 (bpm)
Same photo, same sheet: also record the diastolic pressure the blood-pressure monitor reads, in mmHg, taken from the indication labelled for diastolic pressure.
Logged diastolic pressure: 66 (mmHg)
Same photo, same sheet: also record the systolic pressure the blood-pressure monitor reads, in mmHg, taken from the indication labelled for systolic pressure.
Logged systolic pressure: 152 (mmHg)
